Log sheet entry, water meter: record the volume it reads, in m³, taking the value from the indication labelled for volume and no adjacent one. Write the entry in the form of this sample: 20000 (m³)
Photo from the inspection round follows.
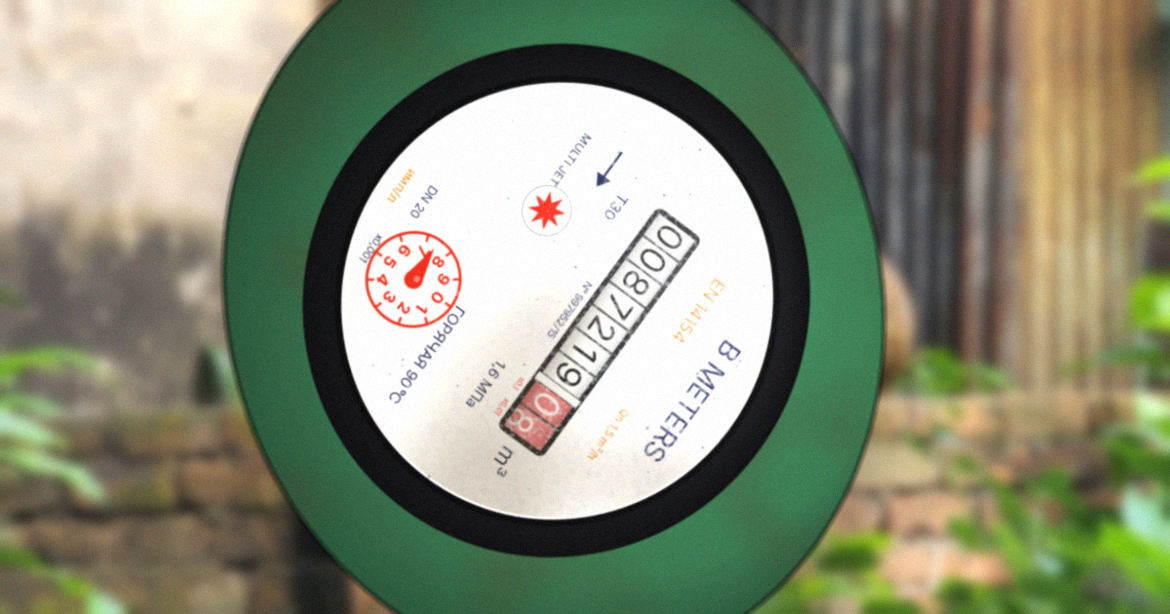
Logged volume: 87219.077 (m³)
